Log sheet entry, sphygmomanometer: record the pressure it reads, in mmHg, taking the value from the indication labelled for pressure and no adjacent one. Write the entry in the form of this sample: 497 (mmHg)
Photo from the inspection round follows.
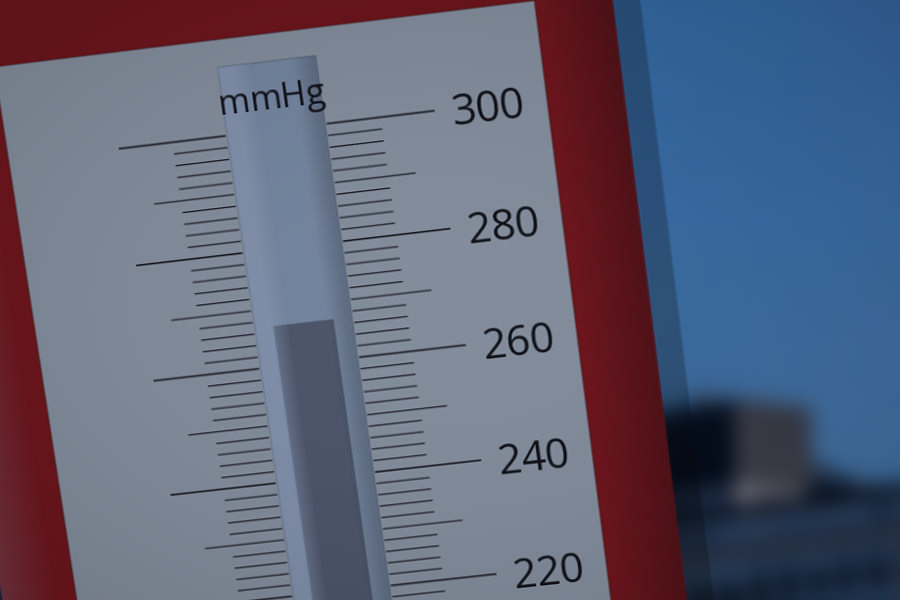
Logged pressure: 267 (mmHg)
